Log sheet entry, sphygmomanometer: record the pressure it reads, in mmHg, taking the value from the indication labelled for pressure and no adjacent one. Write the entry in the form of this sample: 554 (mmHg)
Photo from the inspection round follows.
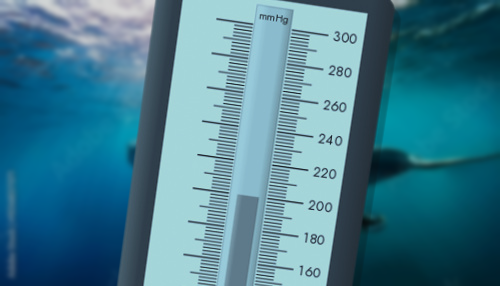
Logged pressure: 200 (mmHg)
